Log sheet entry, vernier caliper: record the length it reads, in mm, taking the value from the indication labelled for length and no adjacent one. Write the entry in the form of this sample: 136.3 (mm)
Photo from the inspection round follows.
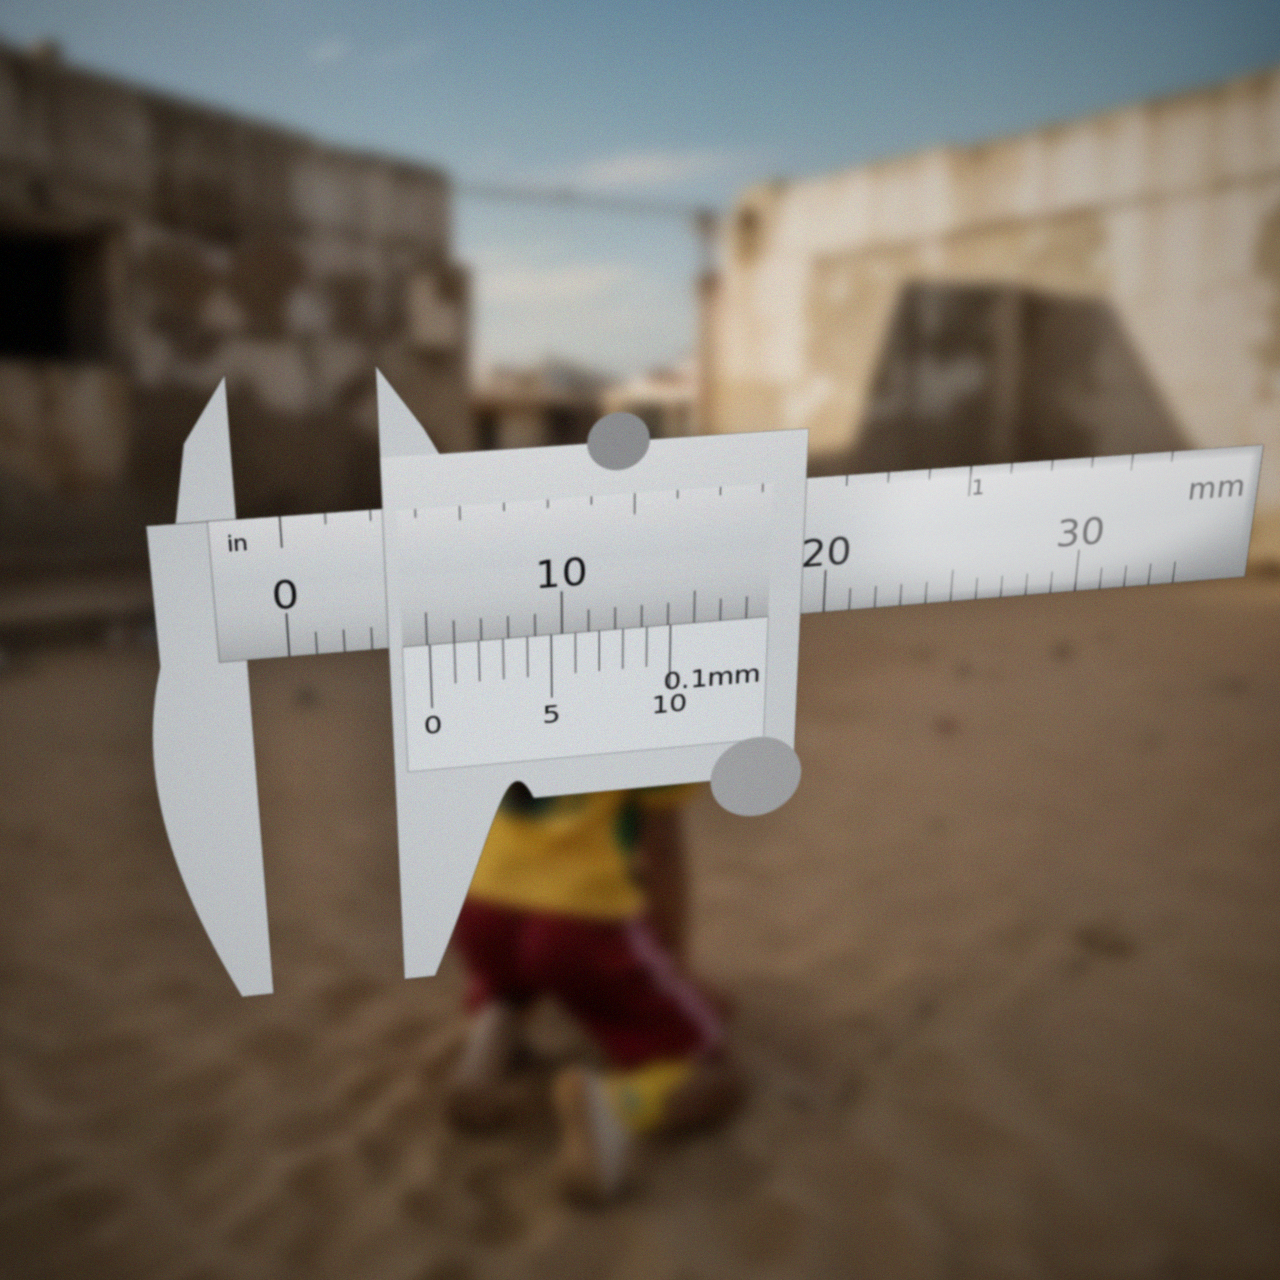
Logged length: 5.1 (mm)
